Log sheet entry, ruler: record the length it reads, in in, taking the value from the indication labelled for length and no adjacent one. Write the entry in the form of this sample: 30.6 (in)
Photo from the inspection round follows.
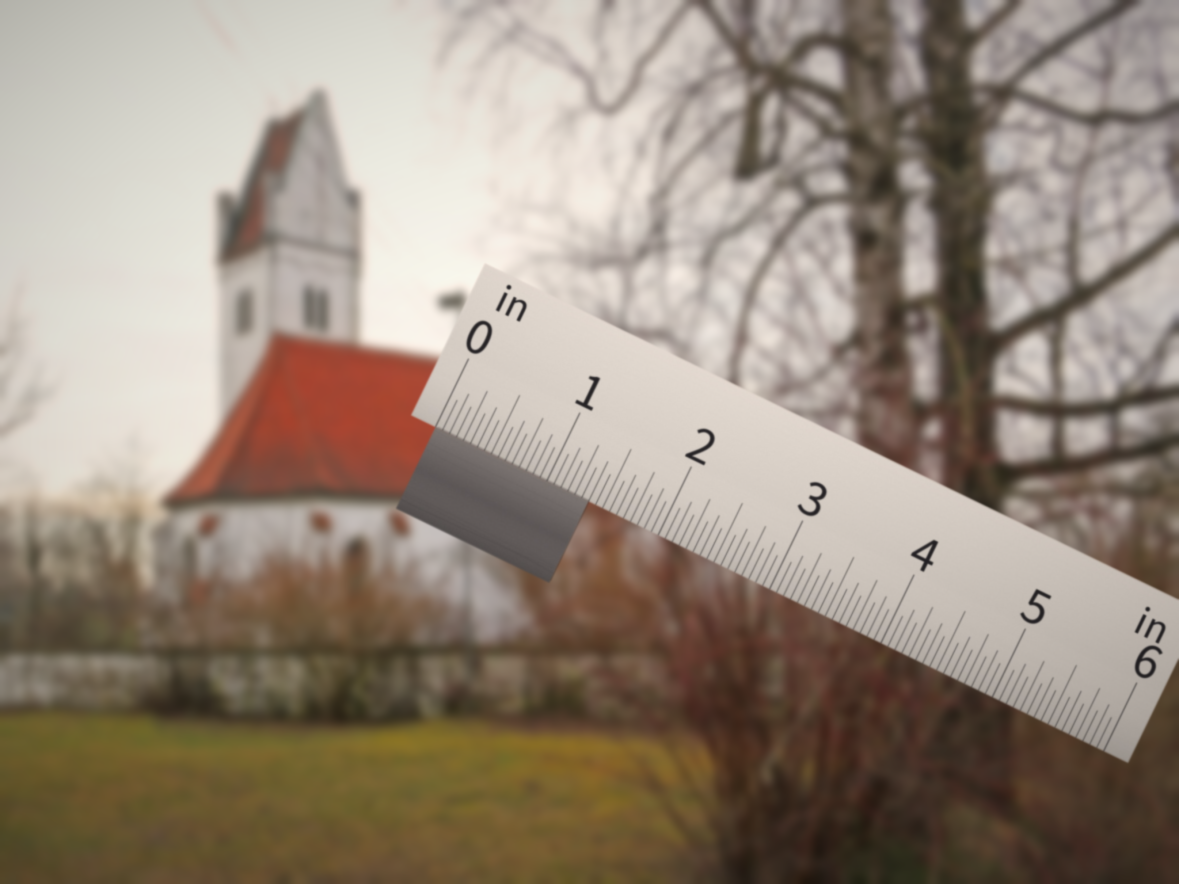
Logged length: 1.375 (in)
